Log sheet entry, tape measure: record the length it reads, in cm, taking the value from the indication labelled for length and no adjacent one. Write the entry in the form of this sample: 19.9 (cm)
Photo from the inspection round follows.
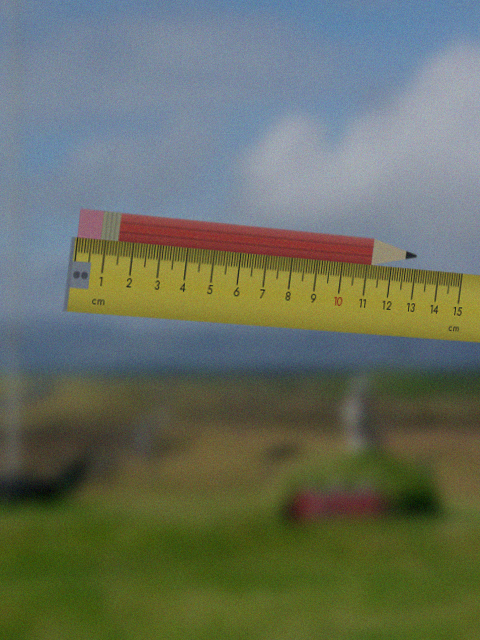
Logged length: 13 (cm)
